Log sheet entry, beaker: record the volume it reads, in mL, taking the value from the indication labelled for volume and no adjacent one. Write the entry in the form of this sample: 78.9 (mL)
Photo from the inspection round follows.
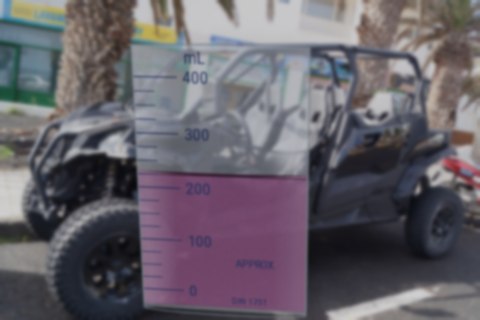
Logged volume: 225 (mL)
